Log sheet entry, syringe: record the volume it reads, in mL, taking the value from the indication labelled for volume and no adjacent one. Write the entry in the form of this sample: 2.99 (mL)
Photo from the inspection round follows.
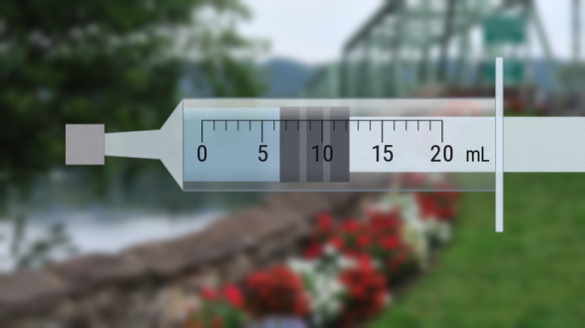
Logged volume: 6.5 (mL)
